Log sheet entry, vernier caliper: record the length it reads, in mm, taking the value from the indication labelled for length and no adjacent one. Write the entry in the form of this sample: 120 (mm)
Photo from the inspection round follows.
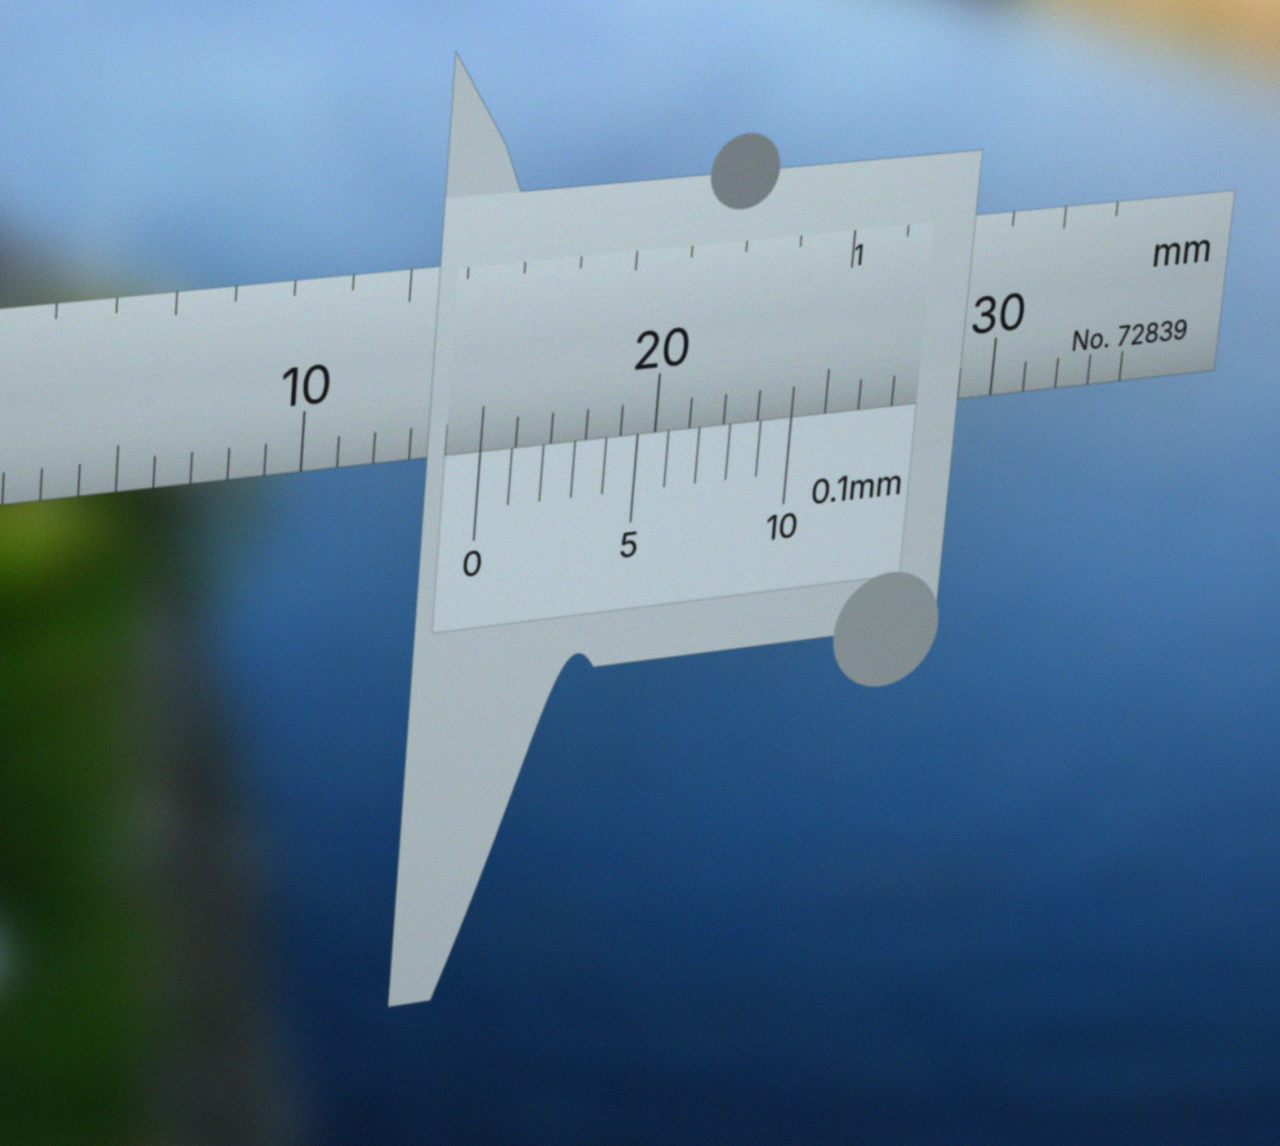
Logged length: 15.0 (mm)
